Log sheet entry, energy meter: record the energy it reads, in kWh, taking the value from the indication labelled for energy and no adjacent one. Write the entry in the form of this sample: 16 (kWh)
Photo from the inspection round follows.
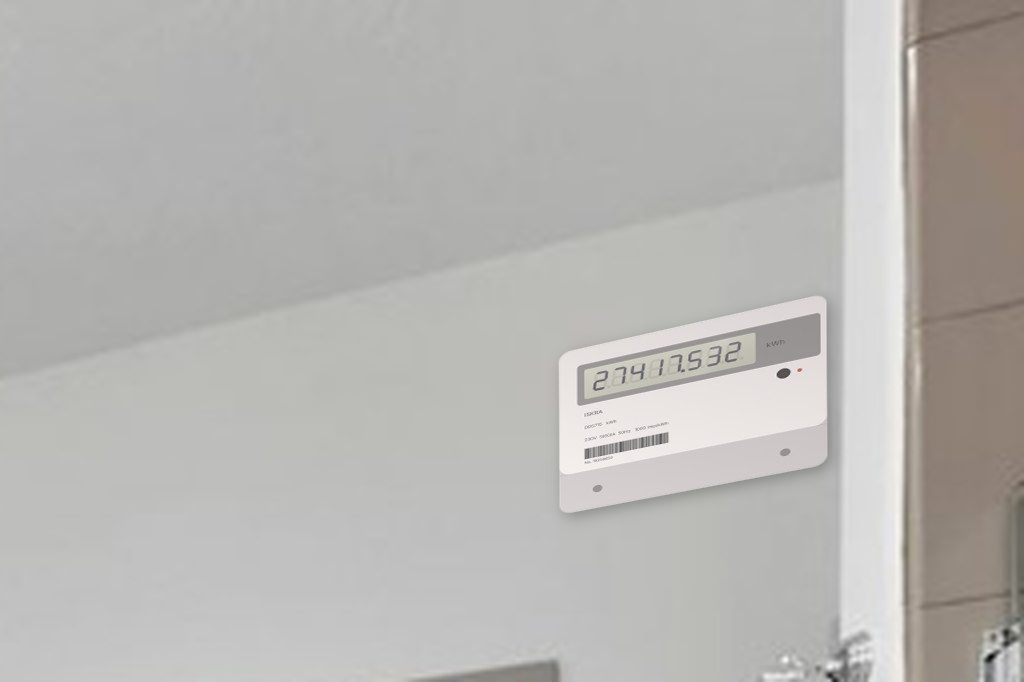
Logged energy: 27417.532 (kWh)
